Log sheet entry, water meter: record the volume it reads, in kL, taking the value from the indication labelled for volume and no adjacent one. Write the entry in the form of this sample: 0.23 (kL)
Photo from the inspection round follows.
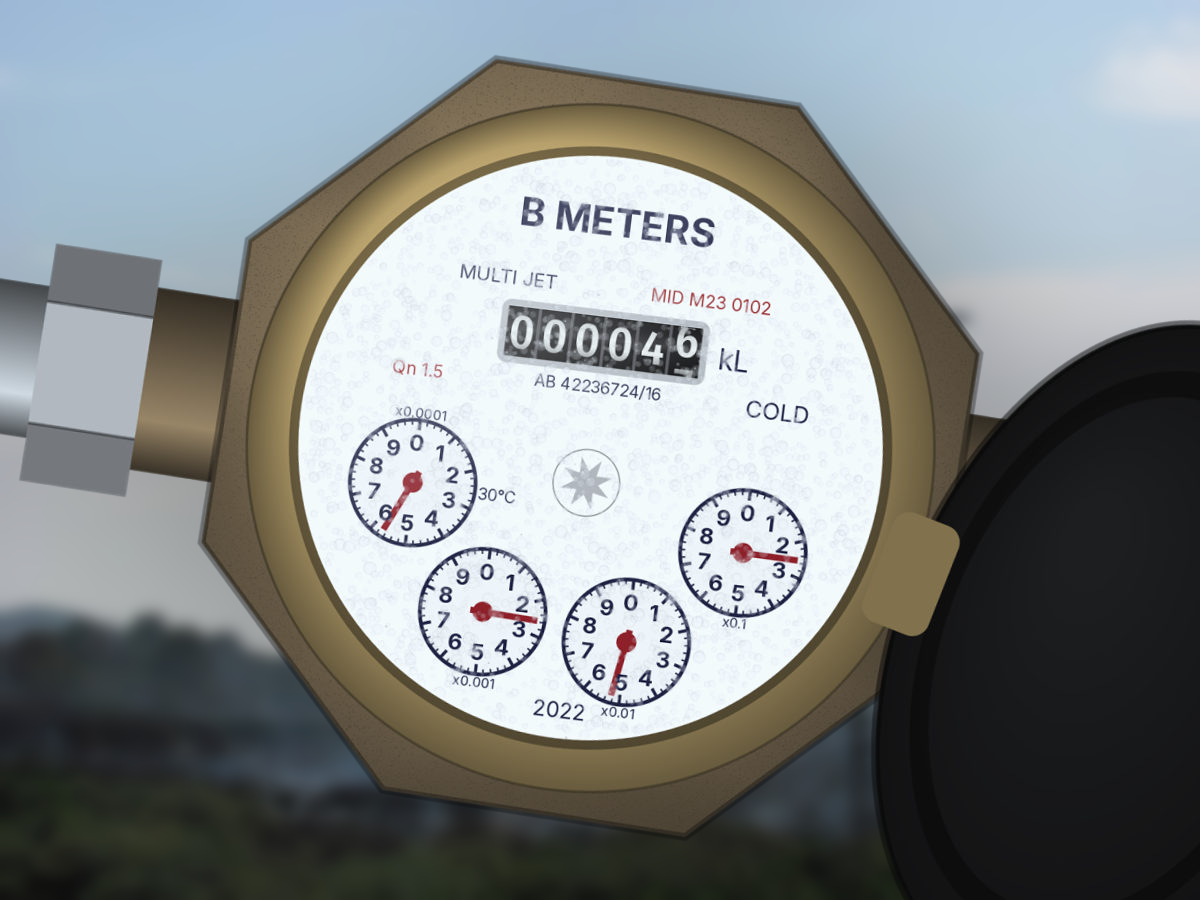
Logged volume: 46.2525 (kL)
